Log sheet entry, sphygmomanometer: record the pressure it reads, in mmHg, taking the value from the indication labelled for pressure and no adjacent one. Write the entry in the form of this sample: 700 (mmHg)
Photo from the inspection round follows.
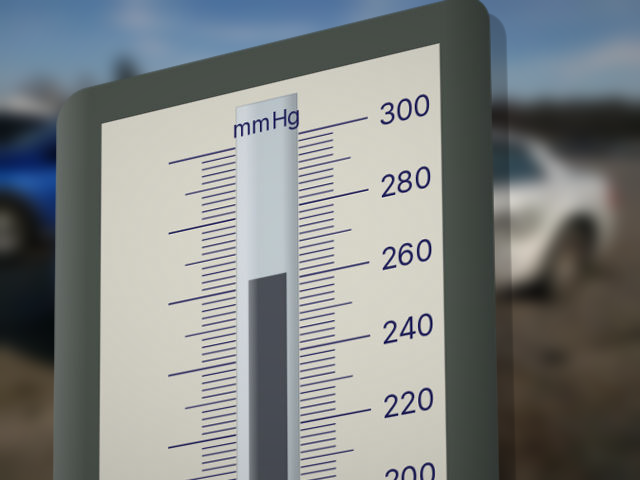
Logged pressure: 262 (mmHg)
